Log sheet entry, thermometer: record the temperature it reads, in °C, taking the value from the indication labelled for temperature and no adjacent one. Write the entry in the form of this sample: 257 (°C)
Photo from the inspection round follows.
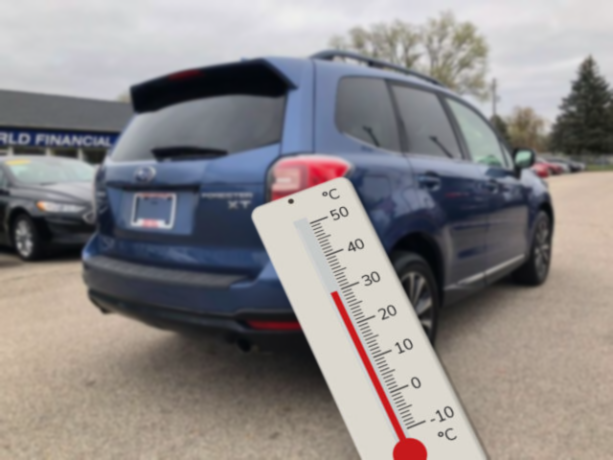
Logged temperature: 30 (°C)
